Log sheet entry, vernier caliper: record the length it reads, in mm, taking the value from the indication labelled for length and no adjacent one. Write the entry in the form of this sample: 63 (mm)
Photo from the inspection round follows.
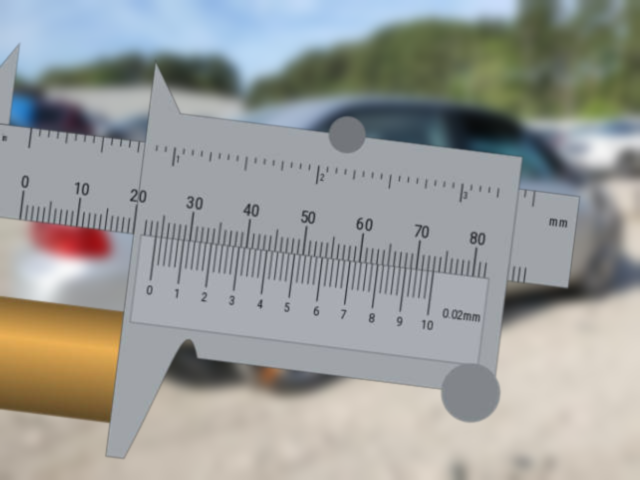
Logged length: 24.0 (mm)
